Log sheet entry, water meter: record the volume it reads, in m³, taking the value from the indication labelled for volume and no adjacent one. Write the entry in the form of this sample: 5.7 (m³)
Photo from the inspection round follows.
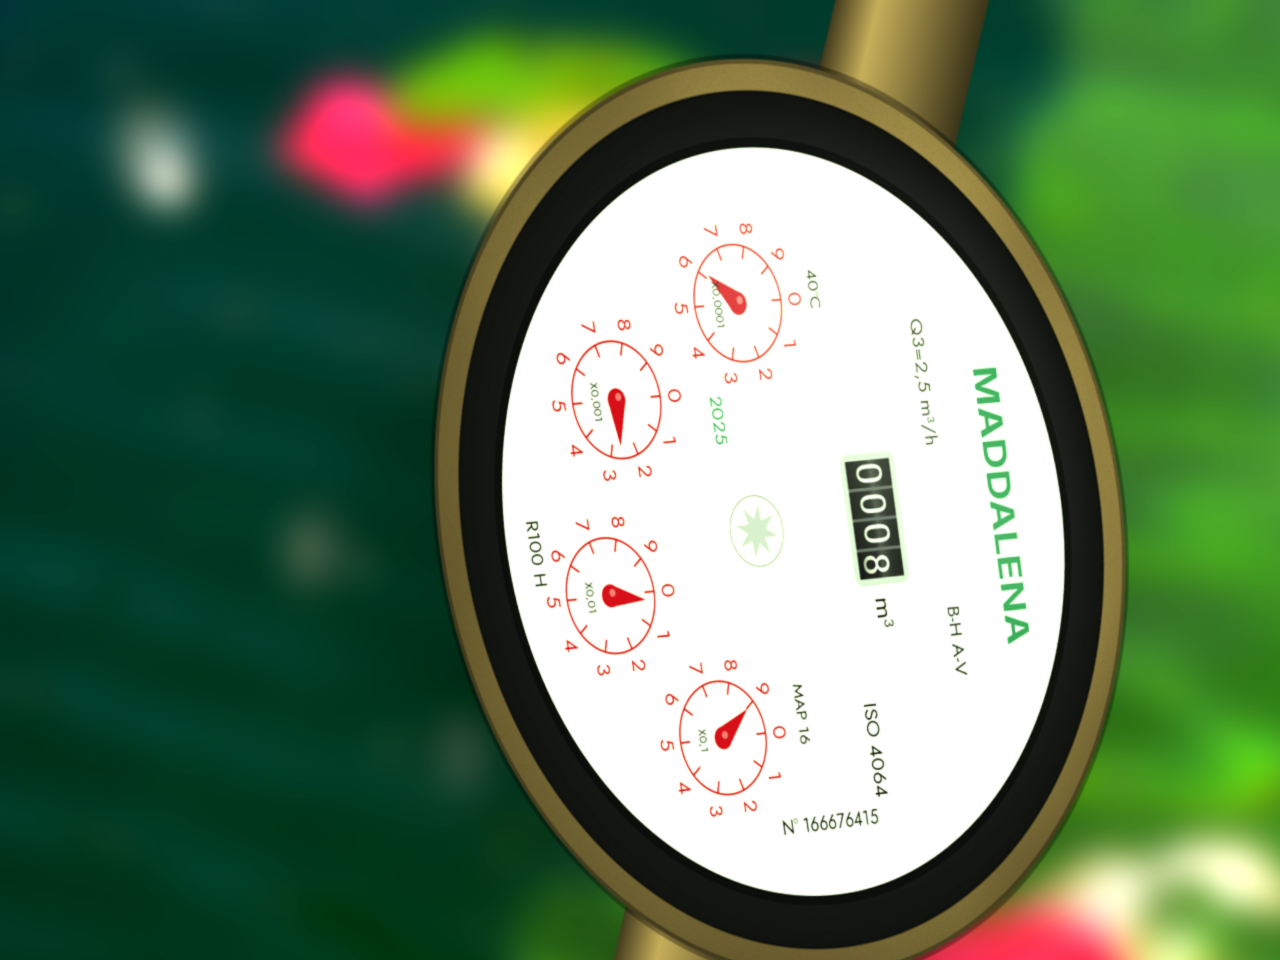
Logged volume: 7.9026 (m³)
